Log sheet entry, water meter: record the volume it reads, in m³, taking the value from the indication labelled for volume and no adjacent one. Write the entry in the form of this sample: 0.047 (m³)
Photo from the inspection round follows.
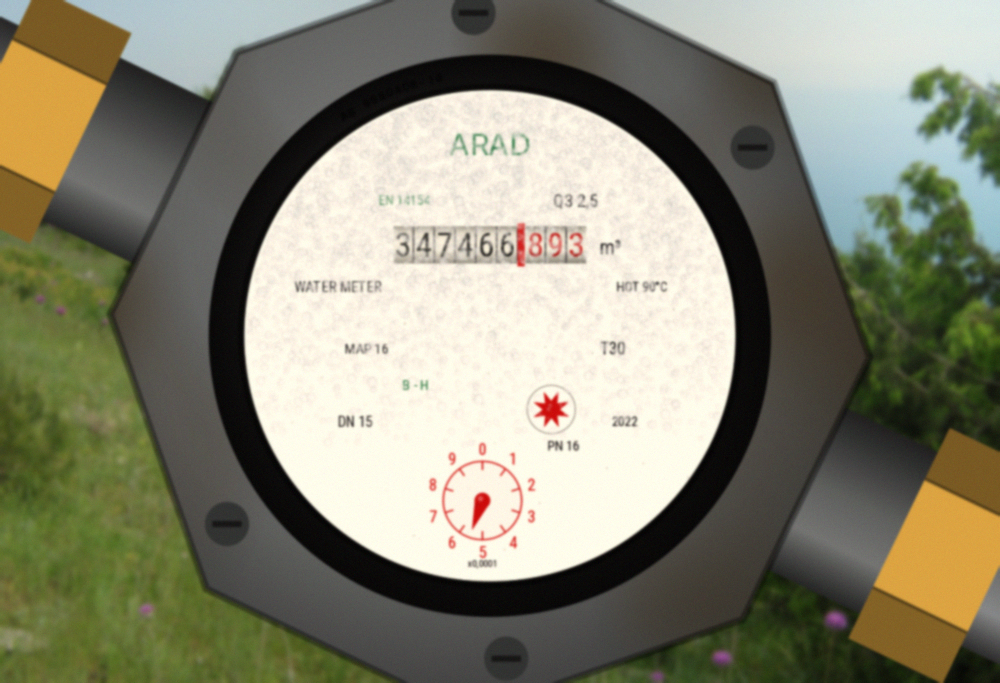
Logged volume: 347466.8935 (m³)
